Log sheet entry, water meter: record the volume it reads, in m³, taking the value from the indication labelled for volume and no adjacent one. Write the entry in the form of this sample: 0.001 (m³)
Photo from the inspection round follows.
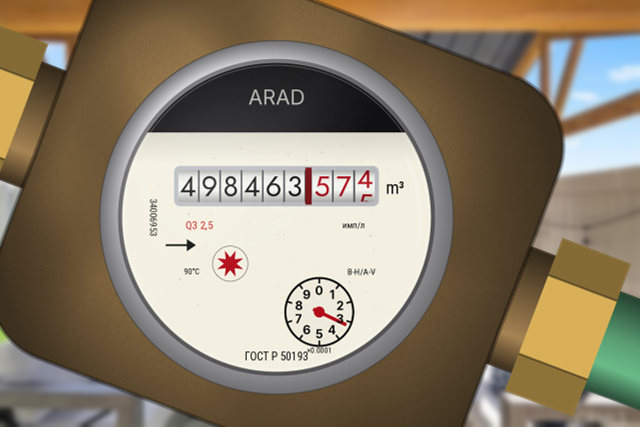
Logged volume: 498463.5743 (m³)
